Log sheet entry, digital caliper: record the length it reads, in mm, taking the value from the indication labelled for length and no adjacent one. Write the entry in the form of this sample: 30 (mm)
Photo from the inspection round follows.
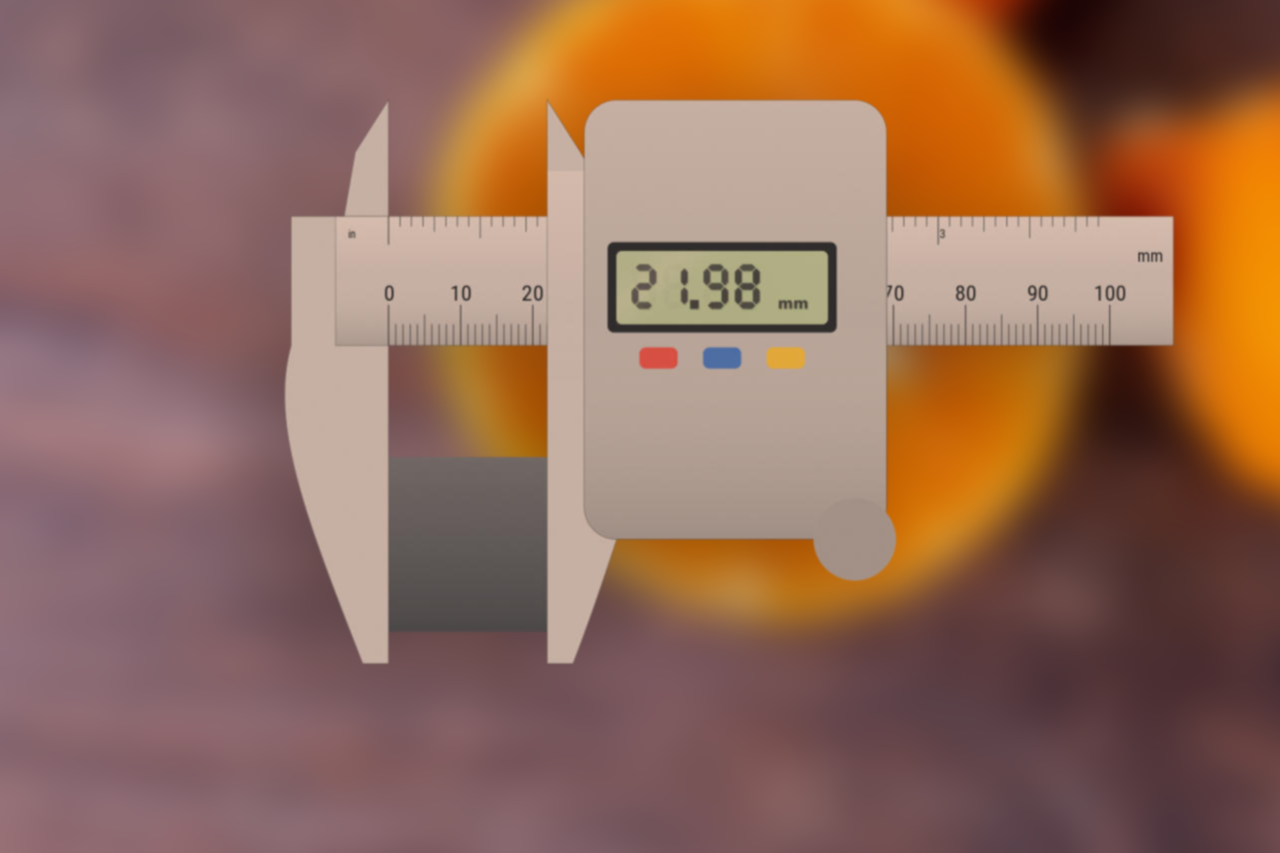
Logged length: 21.98 (mm)
